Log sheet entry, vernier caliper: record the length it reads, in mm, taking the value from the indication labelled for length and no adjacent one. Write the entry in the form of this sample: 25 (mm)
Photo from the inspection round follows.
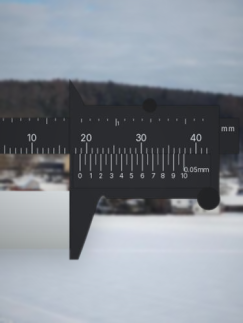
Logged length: 18.8 (mm)
